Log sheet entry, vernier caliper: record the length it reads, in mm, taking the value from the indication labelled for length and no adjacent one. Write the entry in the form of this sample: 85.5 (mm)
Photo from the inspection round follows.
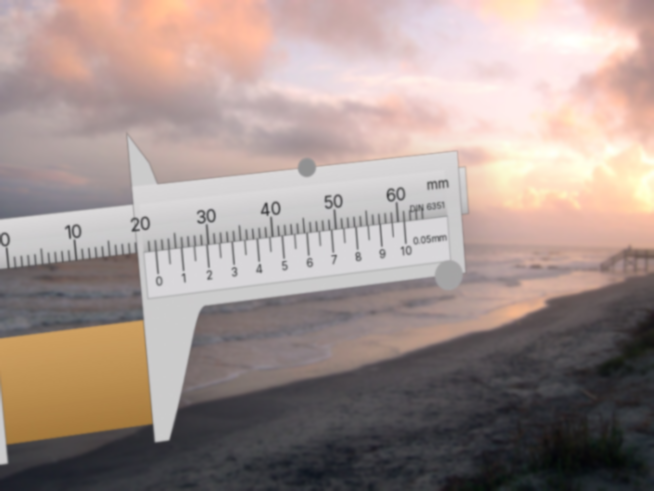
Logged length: 22.0 (mm)
